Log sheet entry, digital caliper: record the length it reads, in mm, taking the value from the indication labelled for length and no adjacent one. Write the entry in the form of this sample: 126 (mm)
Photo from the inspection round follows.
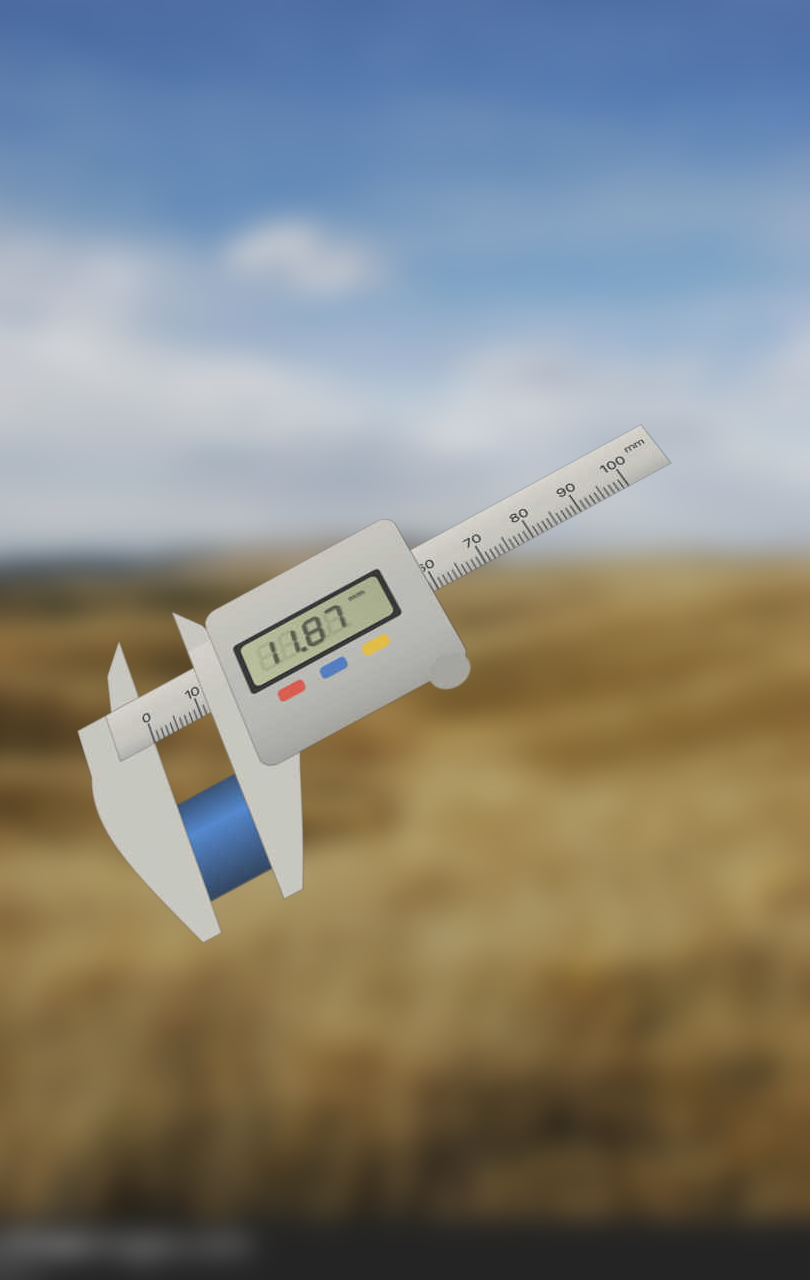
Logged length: 11.87 (mm)
